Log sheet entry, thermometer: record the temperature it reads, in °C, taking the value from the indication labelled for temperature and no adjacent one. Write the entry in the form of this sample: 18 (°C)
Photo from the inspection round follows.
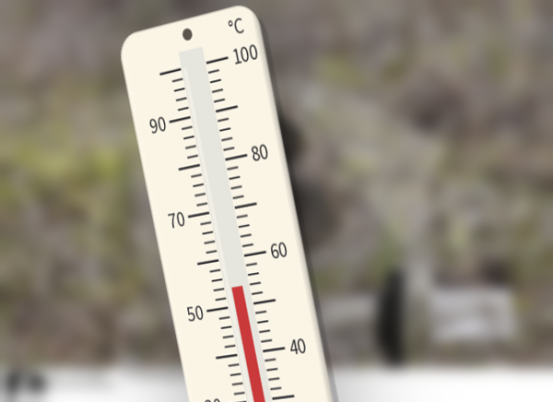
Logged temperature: 54 (°C)
